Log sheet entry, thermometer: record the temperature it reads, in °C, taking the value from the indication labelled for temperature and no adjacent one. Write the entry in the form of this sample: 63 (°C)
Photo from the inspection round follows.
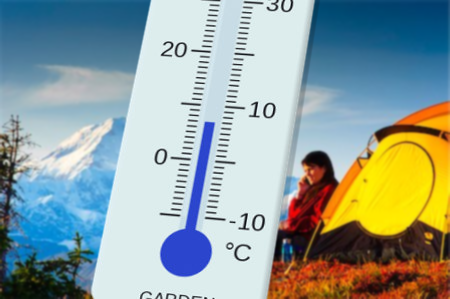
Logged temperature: 7 (°C)
